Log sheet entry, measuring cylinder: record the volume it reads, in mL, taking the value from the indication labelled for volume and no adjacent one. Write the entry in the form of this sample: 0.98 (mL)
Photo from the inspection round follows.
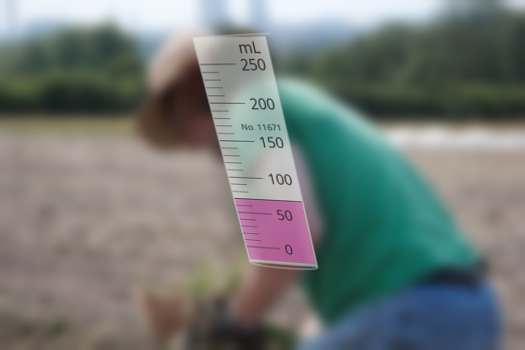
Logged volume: 70 (mL)
